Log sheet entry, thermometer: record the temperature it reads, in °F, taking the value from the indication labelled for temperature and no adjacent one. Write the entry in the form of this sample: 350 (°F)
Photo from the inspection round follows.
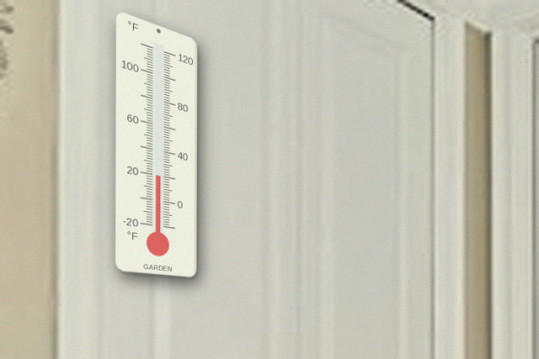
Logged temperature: 20 (°F)
